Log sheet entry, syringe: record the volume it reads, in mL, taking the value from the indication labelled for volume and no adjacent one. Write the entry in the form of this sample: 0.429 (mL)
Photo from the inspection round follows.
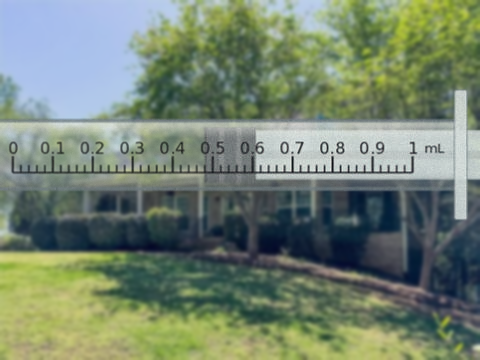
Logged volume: 0.48 (mL)
